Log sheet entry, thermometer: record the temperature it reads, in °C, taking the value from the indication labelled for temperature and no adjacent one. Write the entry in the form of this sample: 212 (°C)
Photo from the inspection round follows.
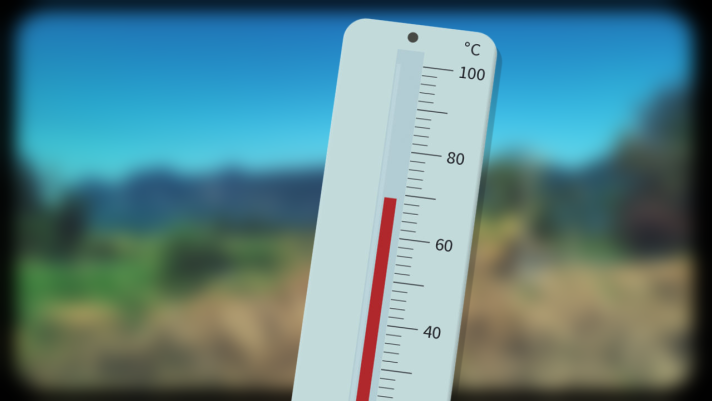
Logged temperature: 69 (°C)
